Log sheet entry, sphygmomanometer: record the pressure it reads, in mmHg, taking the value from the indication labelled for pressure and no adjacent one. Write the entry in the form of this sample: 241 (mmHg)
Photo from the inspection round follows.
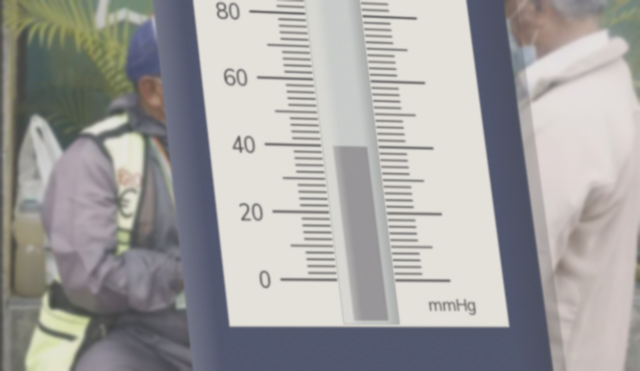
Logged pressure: 40 (mmHg)
